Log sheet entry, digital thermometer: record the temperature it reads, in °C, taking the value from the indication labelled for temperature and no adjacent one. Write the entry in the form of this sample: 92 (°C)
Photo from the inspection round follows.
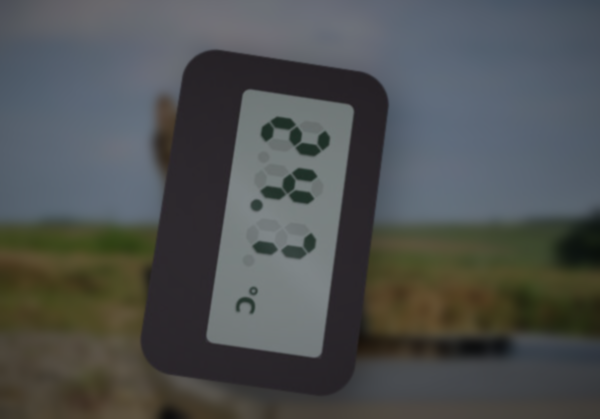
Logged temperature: 24.7 (°C)
